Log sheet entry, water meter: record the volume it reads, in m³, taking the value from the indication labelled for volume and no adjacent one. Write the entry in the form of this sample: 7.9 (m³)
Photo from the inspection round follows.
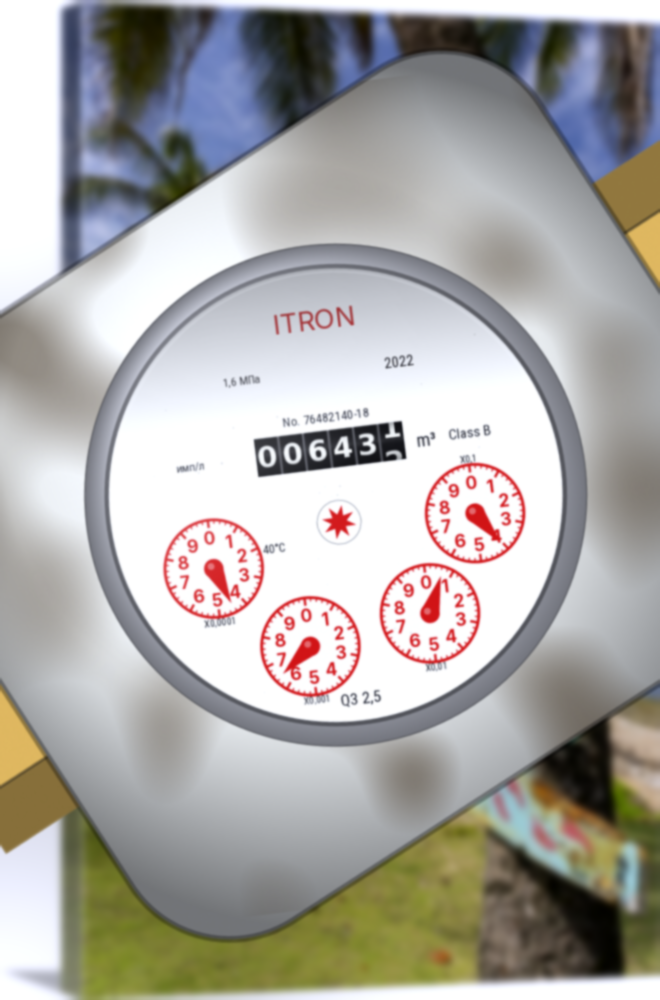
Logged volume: 6431.4064 (m³)
